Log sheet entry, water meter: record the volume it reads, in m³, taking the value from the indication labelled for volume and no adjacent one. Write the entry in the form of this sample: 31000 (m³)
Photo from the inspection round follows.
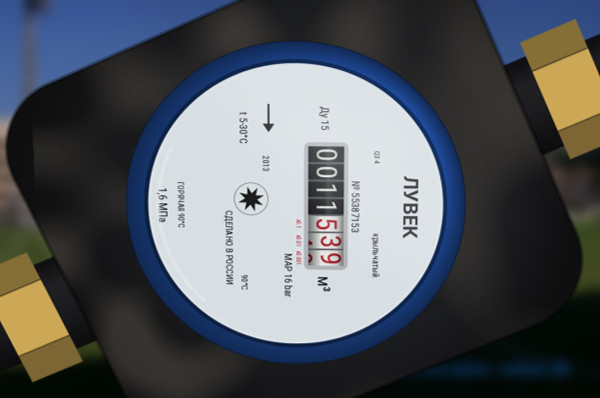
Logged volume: 11.539 (m³)
